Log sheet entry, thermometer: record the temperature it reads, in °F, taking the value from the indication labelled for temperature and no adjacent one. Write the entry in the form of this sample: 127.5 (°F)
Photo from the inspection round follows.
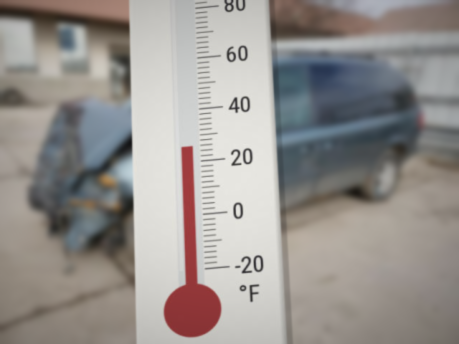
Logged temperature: 26 (°F)
